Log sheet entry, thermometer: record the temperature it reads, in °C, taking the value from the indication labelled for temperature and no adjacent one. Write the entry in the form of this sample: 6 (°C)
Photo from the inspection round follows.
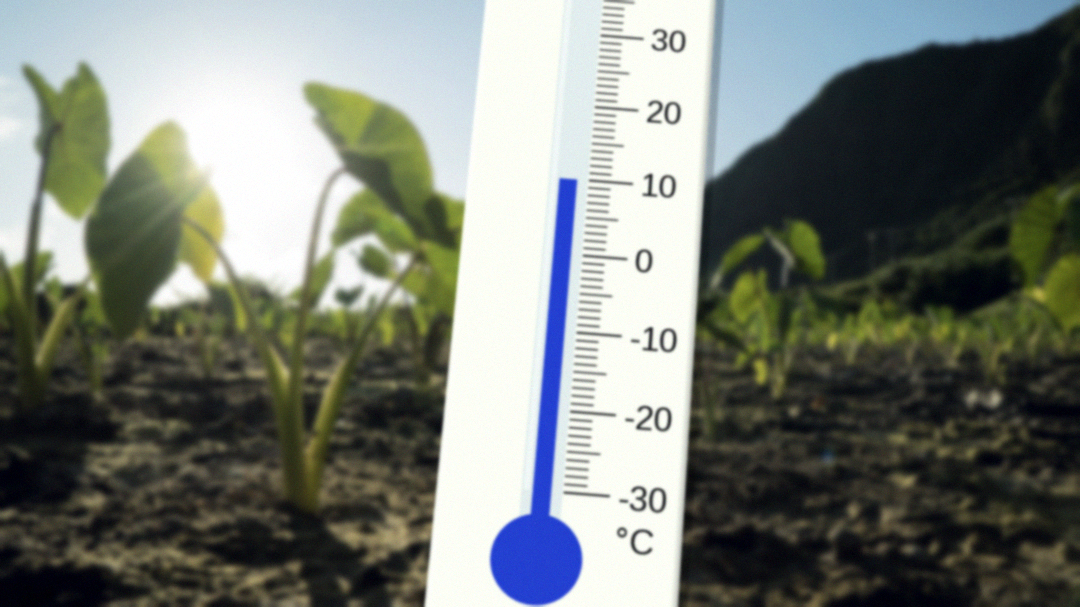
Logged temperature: 10 (°C)
